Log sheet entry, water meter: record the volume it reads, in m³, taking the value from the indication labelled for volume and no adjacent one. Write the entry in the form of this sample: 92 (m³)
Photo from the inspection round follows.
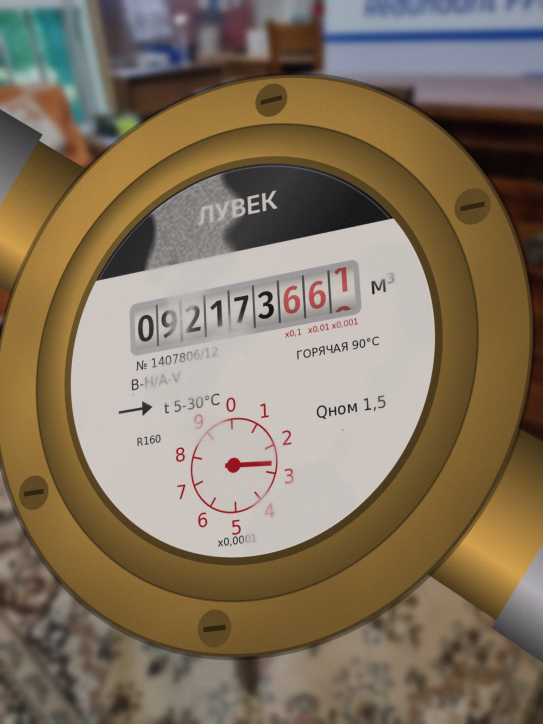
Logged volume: 92173.6612 (m³)
